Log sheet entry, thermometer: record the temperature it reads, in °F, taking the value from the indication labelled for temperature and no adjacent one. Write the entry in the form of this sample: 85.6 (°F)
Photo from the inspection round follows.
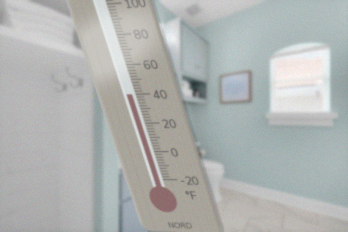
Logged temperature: 40 (°F)
